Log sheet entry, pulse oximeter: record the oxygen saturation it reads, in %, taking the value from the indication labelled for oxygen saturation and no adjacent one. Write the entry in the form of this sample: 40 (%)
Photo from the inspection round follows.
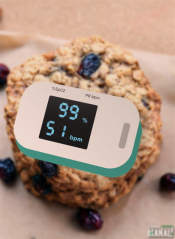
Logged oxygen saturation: 99 (%)
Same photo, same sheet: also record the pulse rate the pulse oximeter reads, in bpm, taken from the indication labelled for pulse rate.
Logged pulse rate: 51 (bpm)
